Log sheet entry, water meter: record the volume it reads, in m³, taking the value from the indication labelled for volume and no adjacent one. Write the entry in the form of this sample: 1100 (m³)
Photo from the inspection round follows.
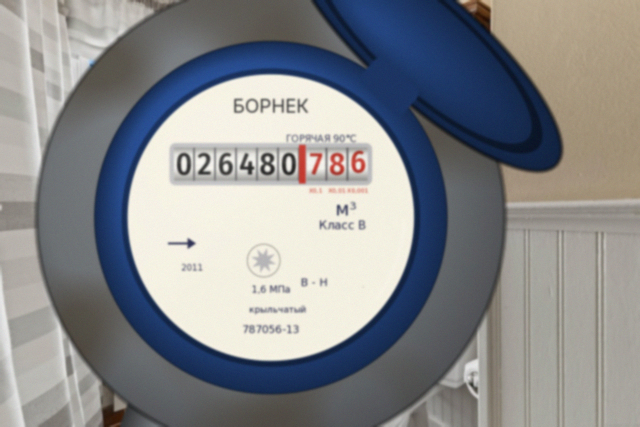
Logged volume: 26480.786 (m³)
